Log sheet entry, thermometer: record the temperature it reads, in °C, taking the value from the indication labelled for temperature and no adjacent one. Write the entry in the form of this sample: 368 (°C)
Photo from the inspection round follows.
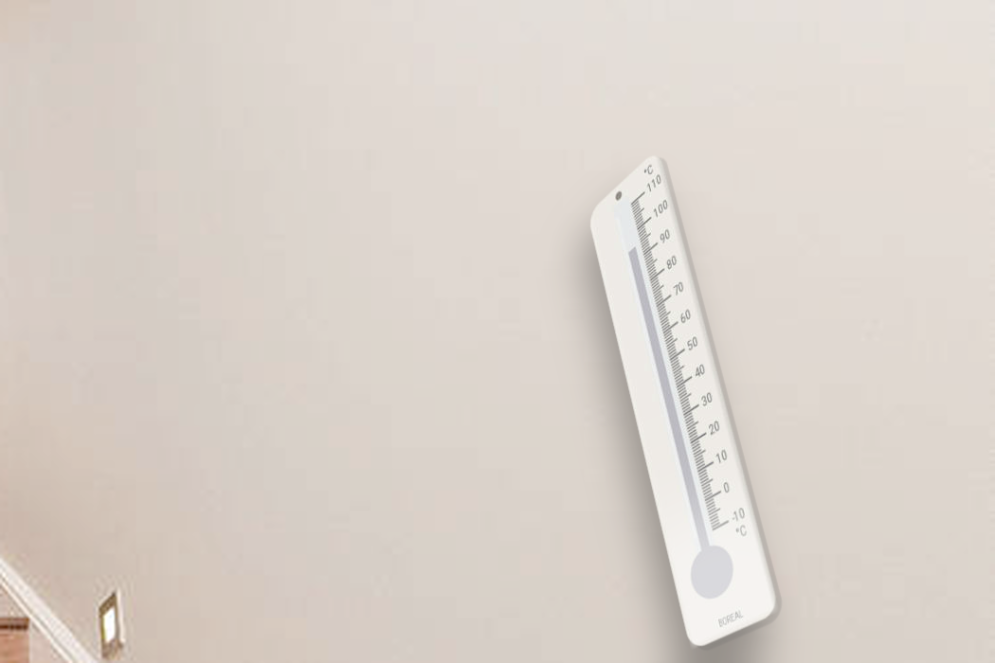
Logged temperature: 95 (°C)
